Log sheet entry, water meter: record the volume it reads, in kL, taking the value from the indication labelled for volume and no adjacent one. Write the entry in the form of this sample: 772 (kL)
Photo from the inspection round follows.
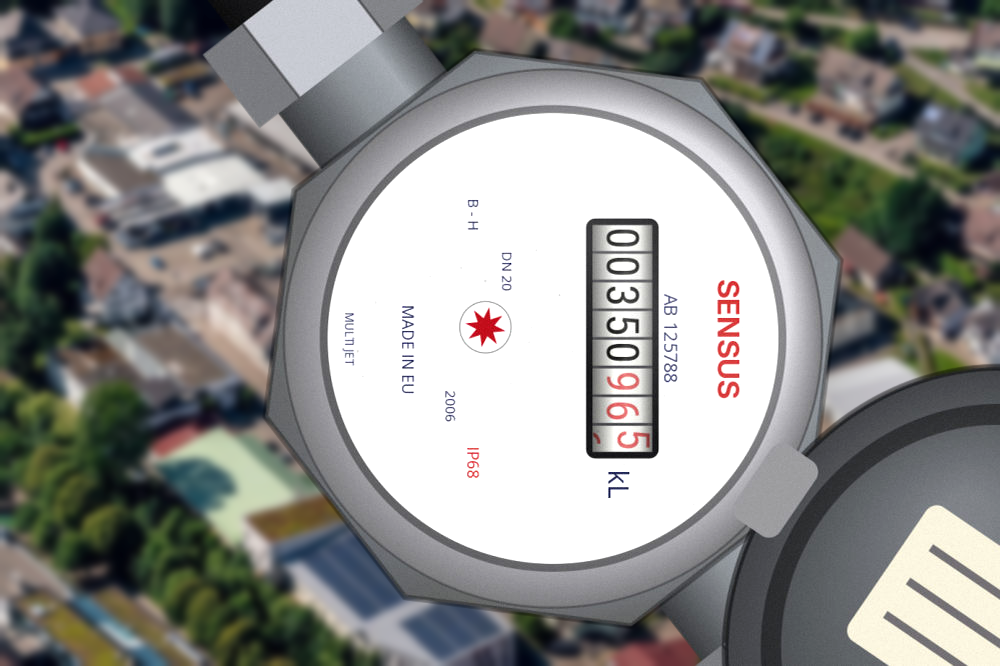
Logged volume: 350.965 (kL)
